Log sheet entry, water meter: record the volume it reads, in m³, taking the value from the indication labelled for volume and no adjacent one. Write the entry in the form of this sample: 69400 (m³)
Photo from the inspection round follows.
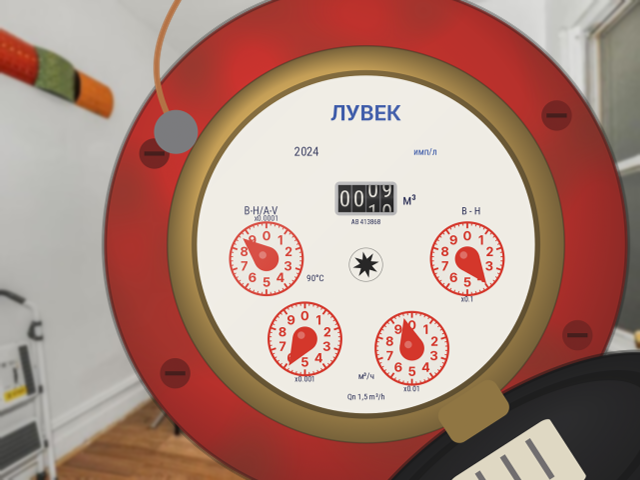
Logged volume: 9.3958 (m³)
